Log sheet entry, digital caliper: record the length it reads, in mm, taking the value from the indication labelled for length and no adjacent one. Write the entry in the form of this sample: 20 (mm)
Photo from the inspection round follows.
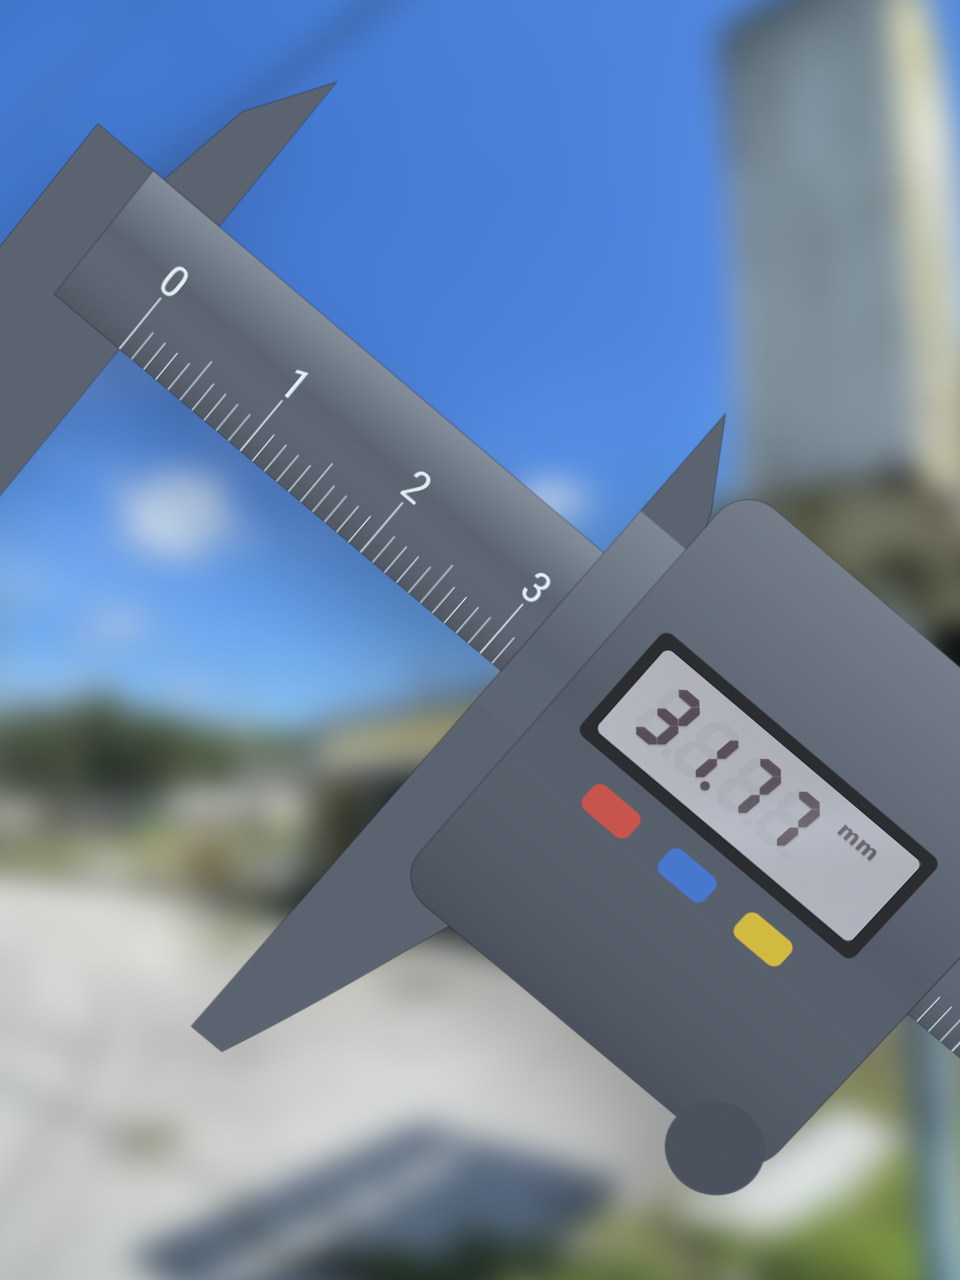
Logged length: 31.77 (mm)
